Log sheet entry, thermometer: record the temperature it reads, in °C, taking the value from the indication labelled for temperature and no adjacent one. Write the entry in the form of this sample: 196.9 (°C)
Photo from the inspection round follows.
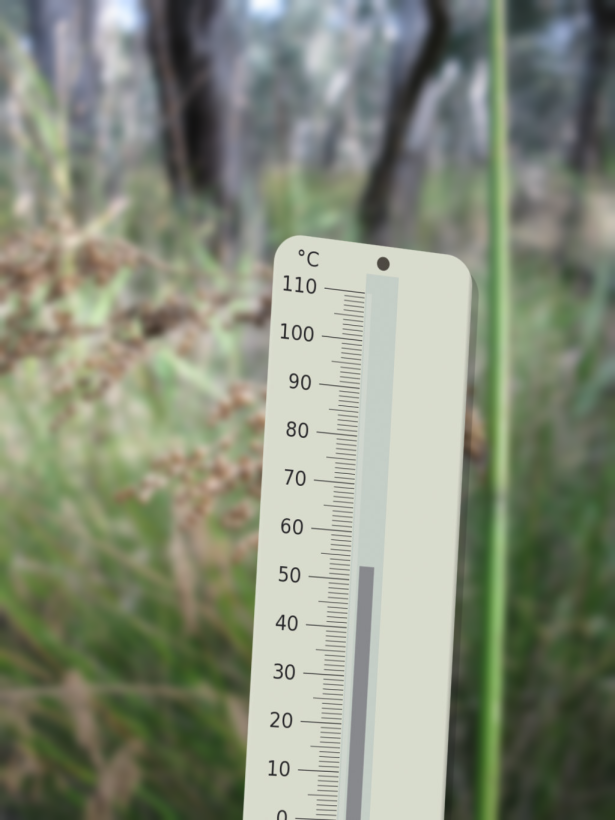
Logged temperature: 53 (°C)
